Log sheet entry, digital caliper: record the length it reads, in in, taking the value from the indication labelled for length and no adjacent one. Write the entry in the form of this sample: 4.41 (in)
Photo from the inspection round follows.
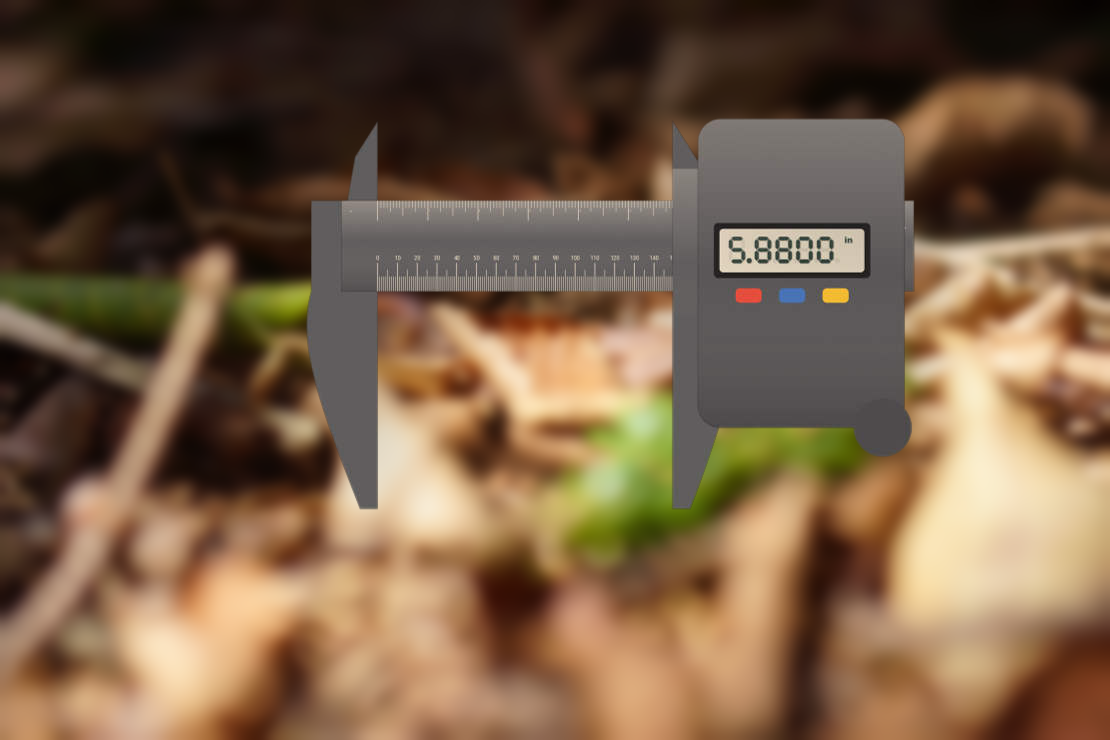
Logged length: 5.8800 (in)
